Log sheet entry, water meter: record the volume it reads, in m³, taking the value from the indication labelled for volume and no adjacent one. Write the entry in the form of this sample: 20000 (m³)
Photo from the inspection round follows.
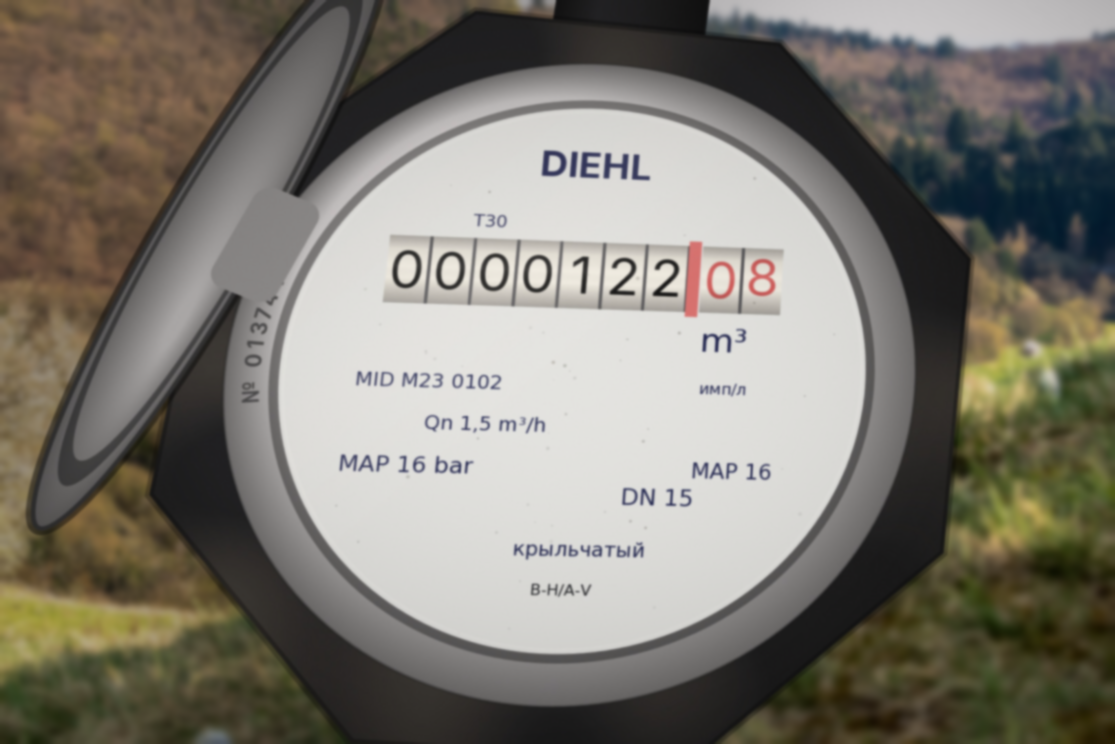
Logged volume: 122.08 (m³)
